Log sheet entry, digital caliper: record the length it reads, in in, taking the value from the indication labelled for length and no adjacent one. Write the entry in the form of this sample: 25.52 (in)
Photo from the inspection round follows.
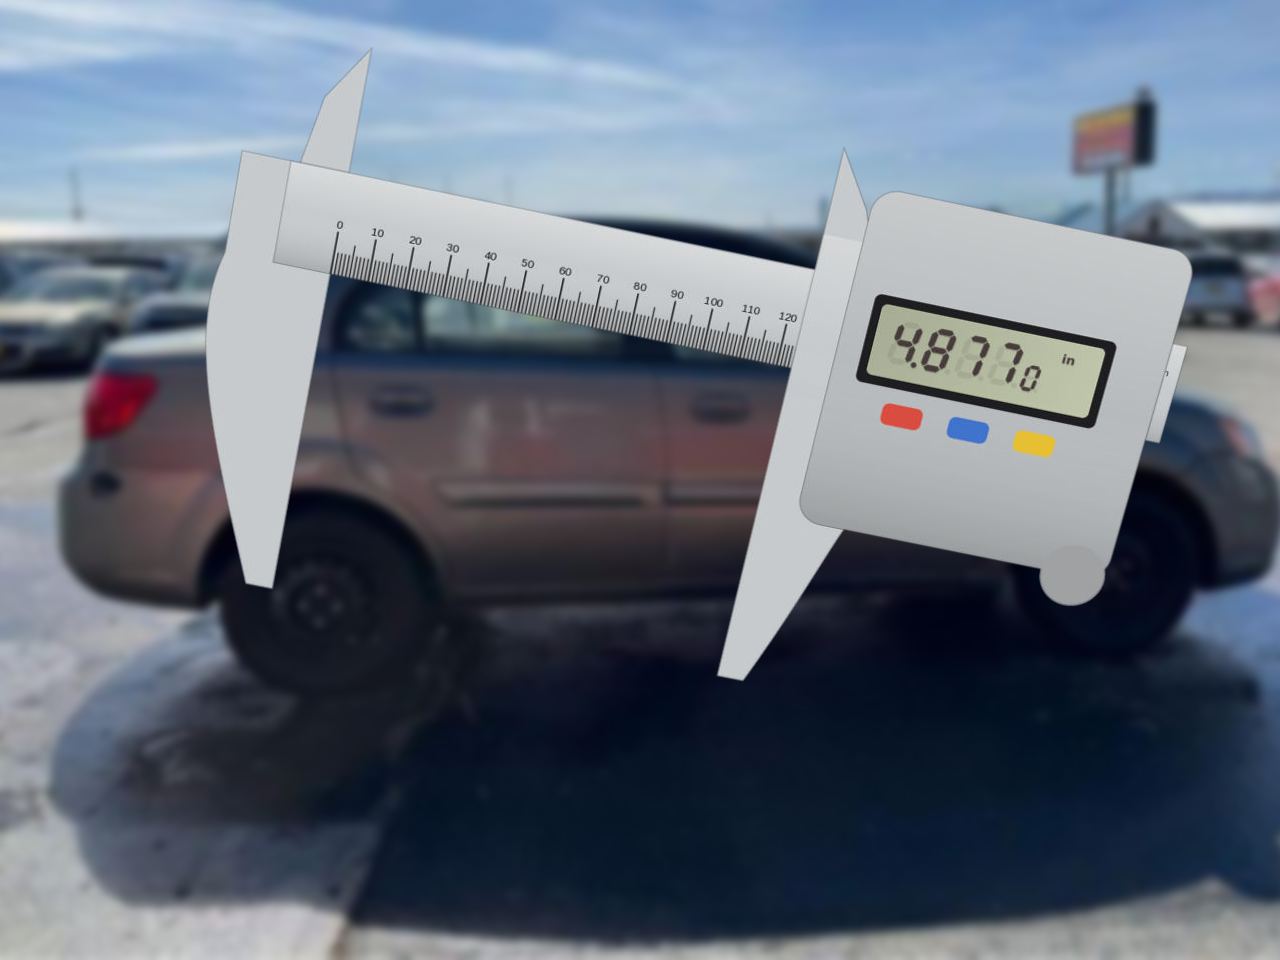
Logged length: 4.8770 (in)
